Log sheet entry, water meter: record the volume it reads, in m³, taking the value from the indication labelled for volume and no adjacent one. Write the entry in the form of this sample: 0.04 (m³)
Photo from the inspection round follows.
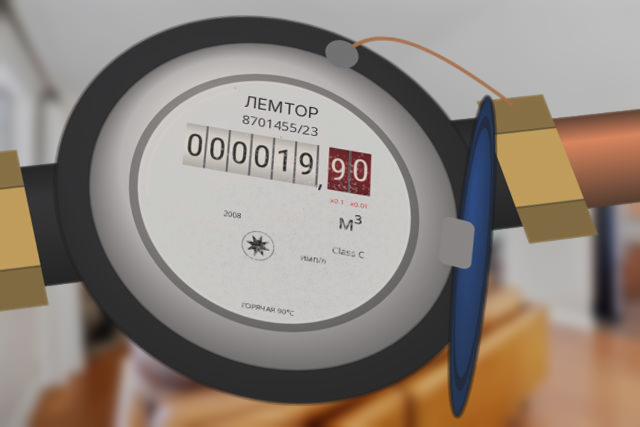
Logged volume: 19.90 (m³)
